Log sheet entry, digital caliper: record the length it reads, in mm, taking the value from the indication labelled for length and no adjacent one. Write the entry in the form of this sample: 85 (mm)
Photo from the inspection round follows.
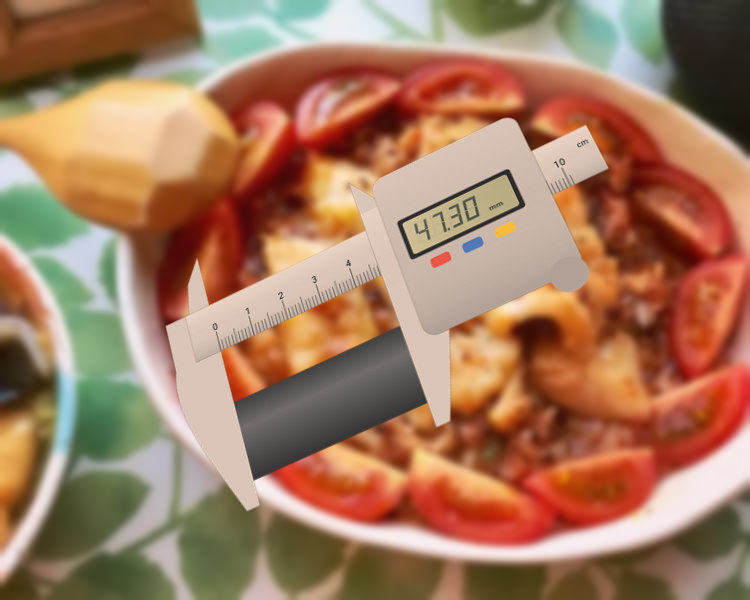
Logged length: 47.30 (mm)
